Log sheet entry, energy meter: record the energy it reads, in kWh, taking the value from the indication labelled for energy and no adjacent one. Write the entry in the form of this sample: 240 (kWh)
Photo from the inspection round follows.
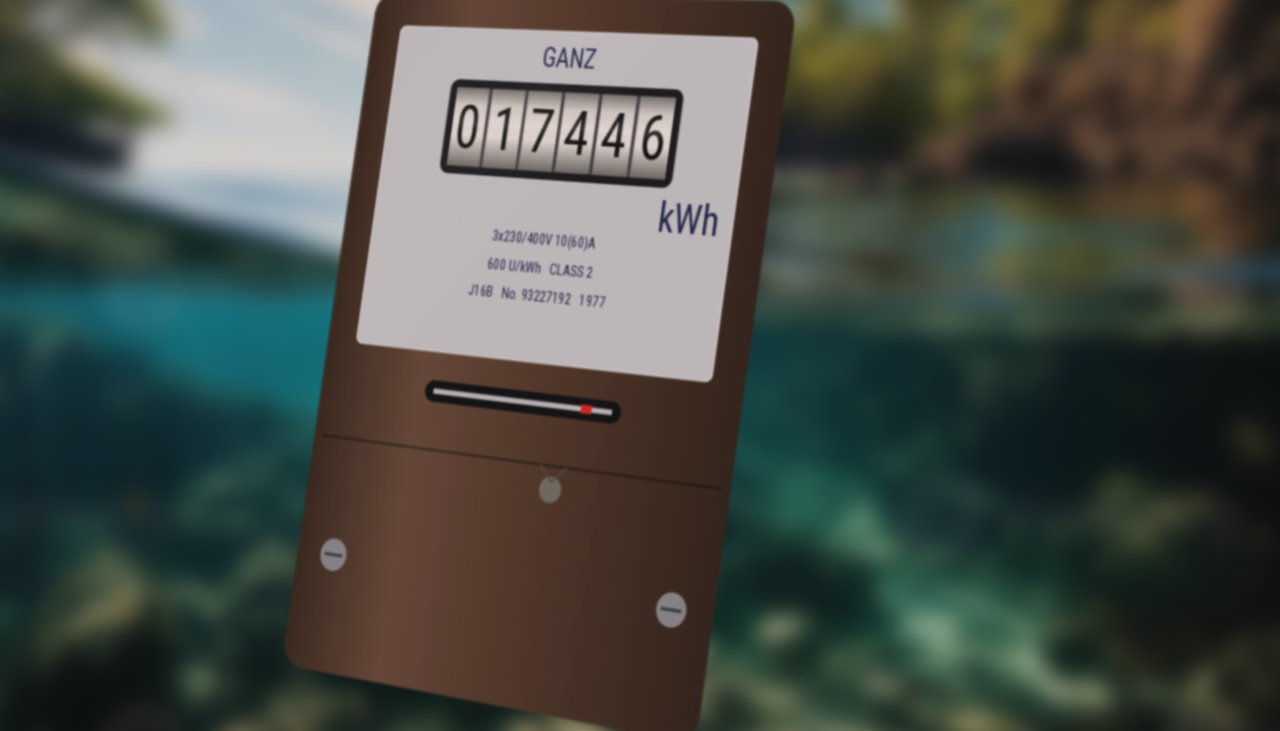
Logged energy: 17446 (kWh)
